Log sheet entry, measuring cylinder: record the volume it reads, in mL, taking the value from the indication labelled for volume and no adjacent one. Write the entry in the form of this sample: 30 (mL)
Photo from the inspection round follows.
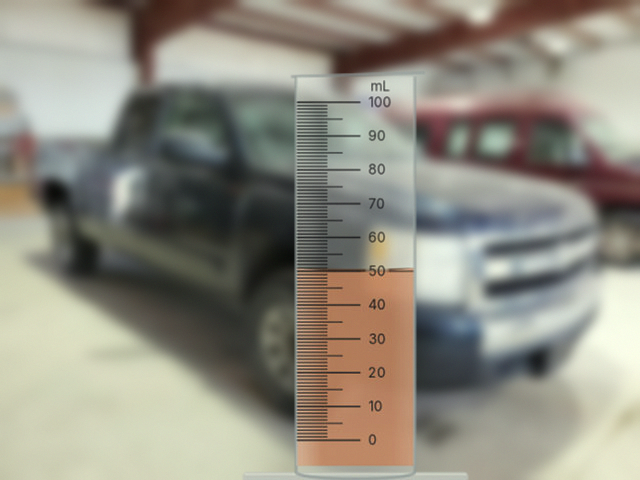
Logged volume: 50 (mL)
